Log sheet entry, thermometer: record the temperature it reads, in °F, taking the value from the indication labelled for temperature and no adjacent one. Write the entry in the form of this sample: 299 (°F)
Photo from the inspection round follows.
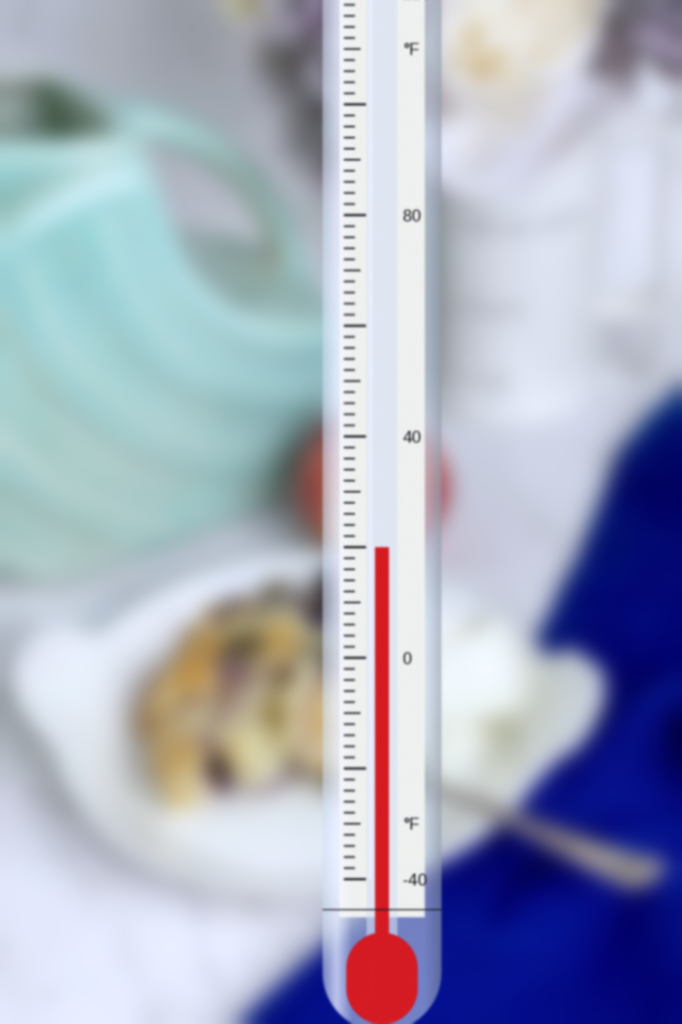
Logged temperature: 20 (°F)
